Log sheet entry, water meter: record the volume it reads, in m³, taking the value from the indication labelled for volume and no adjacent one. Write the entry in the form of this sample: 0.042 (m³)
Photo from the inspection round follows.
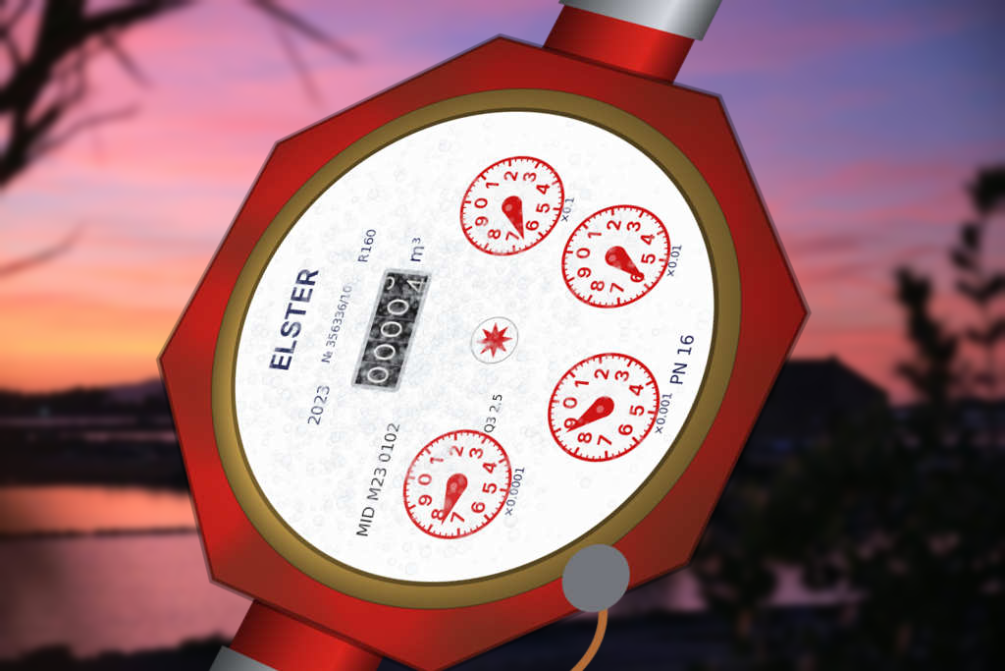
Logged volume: 3.6587 (m³)
